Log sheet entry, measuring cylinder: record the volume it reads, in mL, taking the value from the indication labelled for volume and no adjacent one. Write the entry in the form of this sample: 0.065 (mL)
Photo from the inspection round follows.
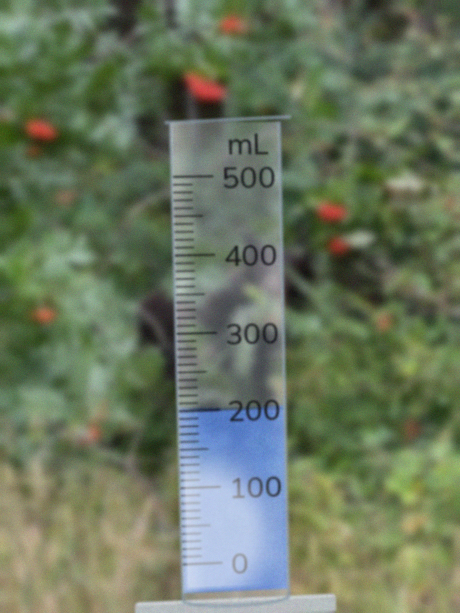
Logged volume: 200 (mL)
